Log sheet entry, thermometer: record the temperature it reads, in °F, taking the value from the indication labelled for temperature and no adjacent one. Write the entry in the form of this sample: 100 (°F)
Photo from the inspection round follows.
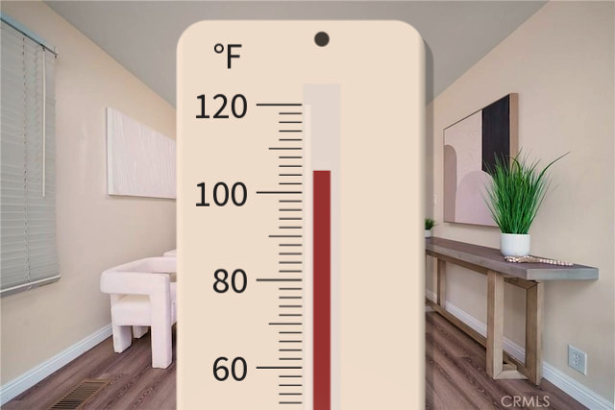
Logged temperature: 105 (°F)
